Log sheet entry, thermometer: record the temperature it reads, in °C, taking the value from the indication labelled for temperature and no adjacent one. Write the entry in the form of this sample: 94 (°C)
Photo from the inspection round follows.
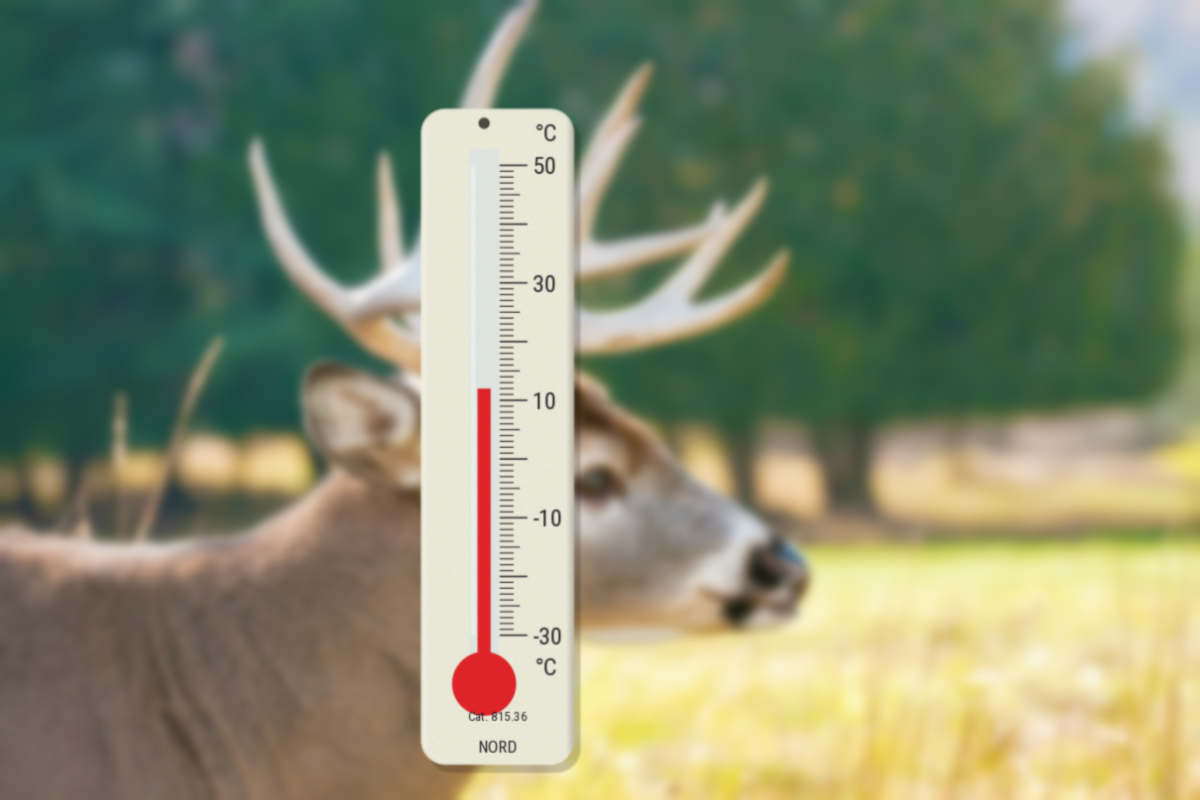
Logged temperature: 12 (°C)
